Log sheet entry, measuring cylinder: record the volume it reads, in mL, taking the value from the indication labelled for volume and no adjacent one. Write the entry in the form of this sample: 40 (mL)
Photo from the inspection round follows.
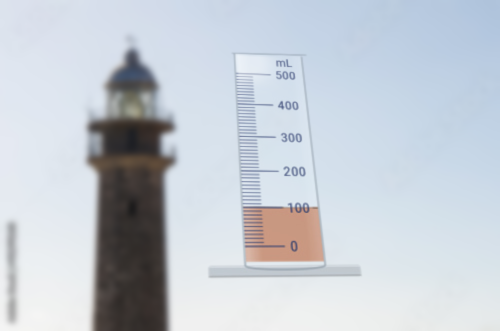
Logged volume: 100 (mL)
